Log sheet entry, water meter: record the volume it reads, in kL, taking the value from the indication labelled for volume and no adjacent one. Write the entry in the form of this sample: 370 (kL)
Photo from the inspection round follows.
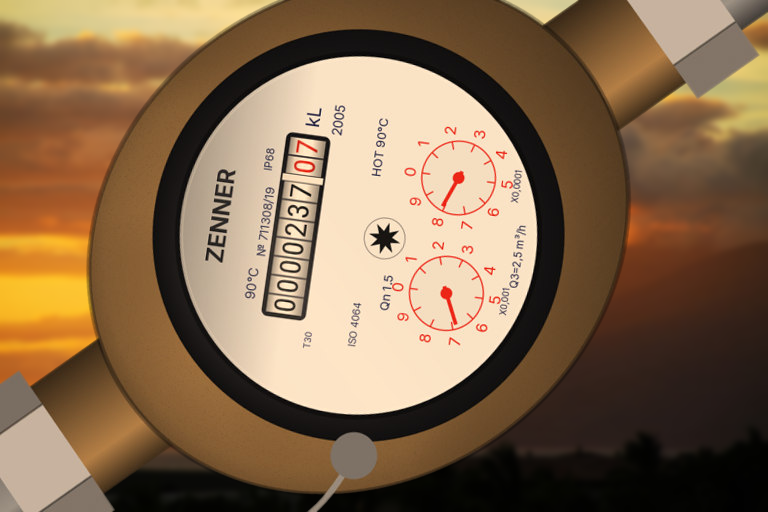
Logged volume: 237.0768 (kL)
